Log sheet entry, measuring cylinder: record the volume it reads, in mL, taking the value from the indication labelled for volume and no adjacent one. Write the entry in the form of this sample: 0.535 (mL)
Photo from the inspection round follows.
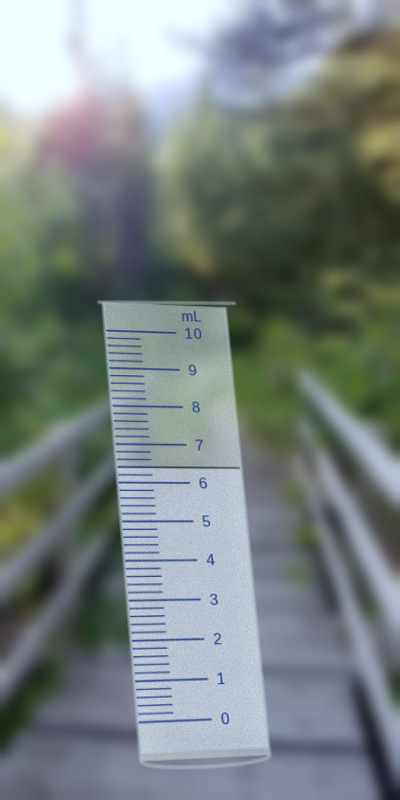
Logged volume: 6.4 (mL)
